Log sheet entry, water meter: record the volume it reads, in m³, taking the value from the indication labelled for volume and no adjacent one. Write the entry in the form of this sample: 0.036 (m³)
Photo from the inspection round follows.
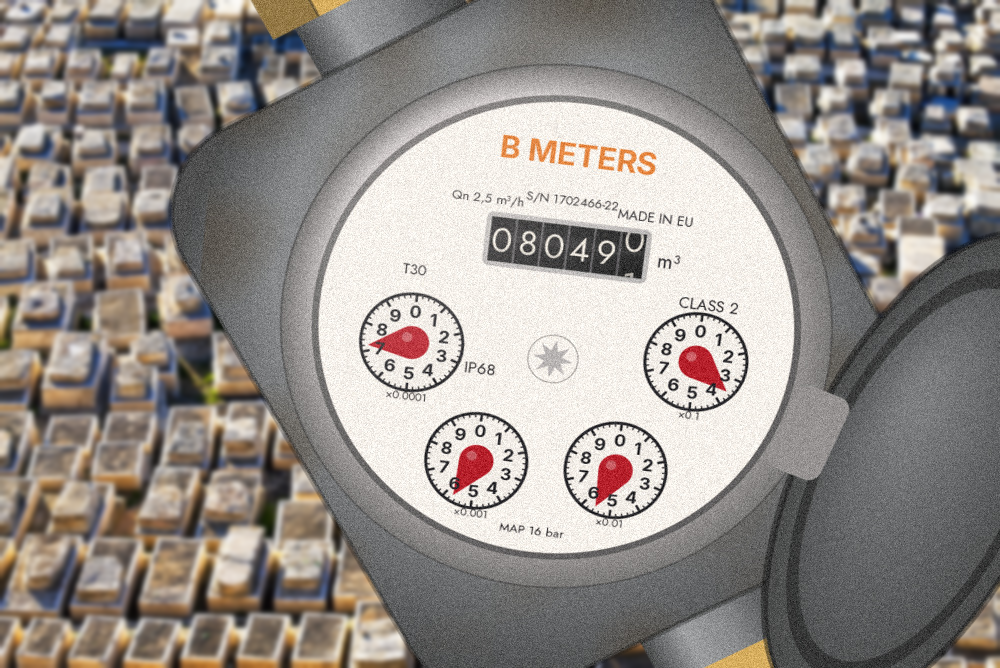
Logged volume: 80490.3557 (m³)
